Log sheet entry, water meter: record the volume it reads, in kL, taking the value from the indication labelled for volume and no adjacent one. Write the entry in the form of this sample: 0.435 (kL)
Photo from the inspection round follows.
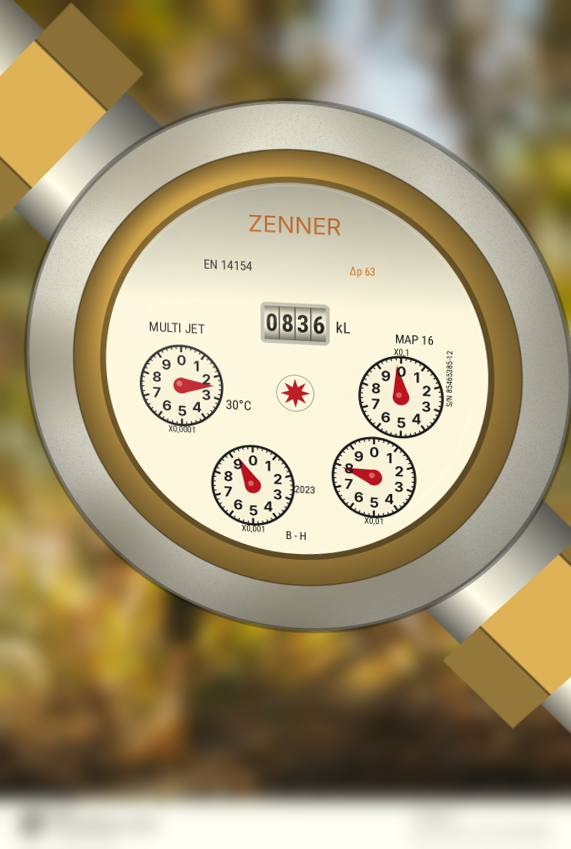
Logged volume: 835.9792 (kL)
